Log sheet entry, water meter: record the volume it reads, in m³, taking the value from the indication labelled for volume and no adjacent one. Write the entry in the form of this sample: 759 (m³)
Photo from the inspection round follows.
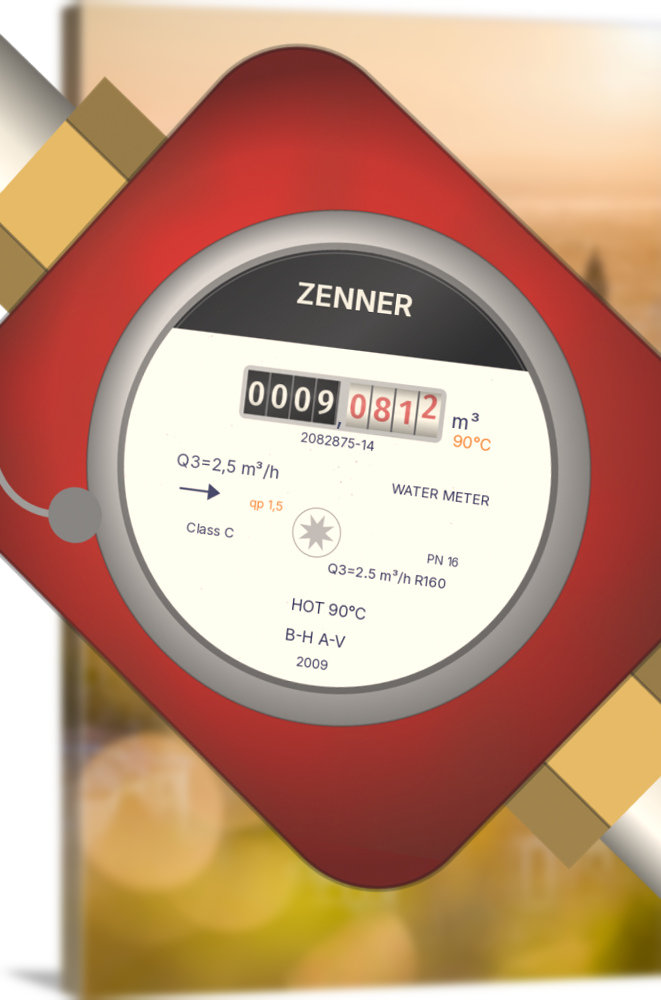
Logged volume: 9.0812 (m³)
